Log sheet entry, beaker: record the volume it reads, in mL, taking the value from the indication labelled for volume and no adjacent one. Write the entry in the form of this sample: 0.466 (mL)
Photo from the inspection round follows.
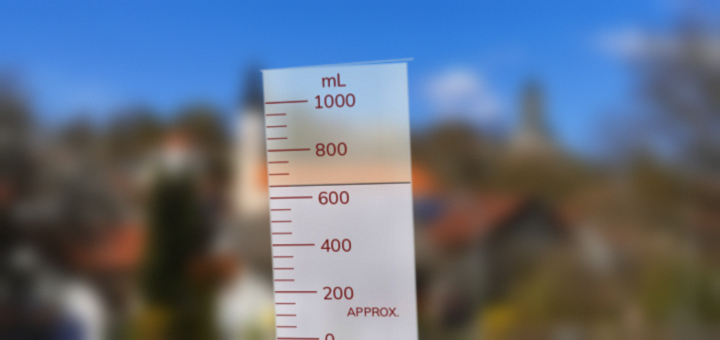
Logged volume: 650 (mL)
